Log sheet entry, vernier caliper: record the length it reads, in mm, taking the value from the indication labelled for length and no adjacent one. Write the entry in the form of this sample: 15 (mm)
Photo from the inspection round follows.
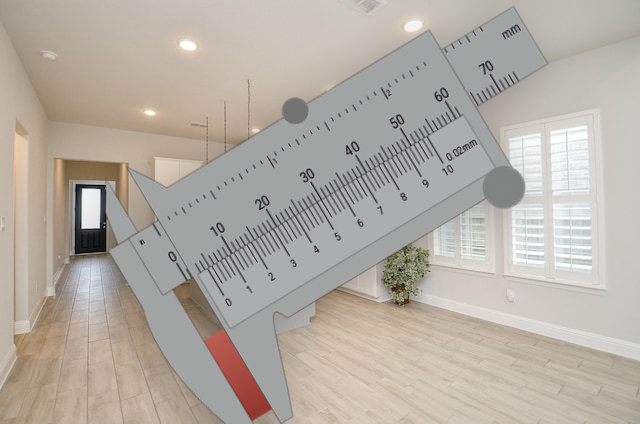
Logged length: 4.5 (mm)
